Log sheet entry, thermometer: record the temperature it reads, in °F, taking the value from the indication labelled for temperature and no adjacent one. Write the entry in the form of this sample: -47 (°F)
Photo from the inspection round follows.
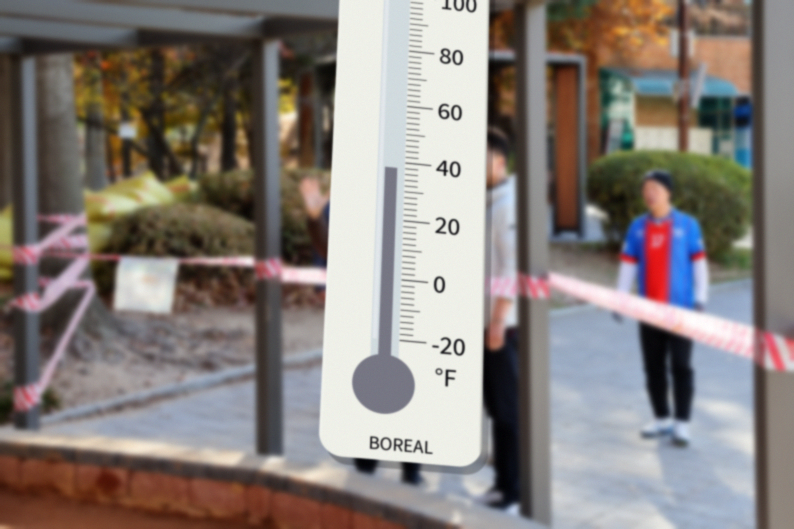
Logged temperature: 38 (°F)
